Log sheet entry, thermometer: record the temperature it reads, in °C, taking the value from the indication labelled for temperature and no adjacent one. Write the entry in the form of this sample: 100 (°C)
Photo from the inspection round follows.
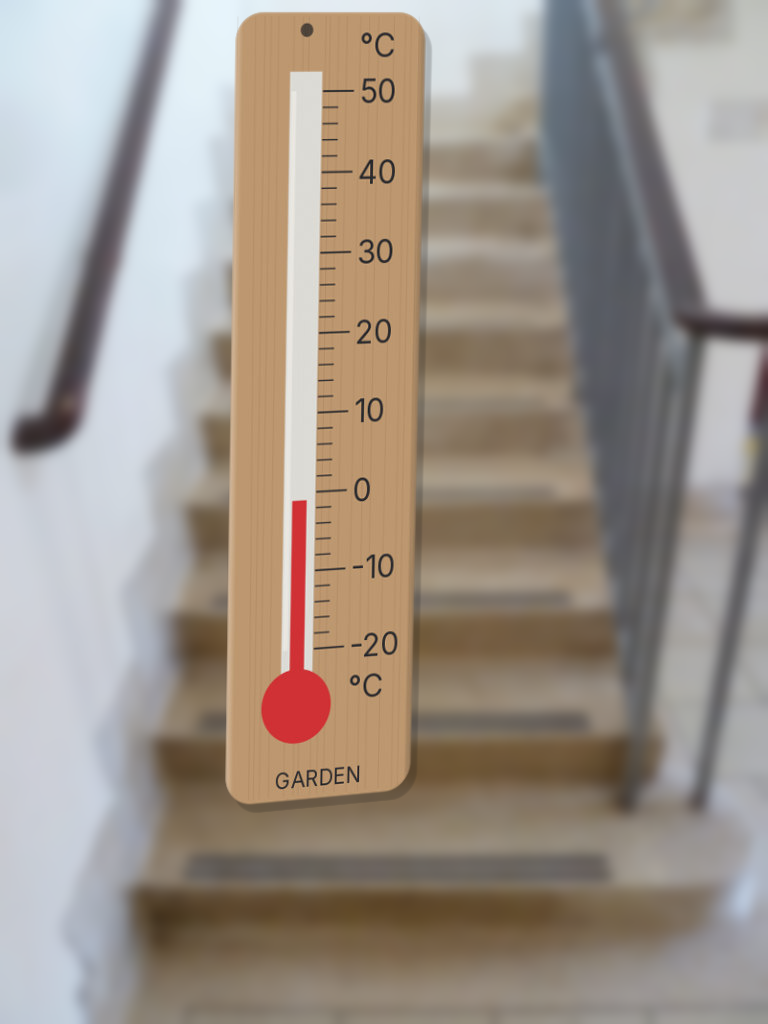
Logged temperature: -1 (°C)
